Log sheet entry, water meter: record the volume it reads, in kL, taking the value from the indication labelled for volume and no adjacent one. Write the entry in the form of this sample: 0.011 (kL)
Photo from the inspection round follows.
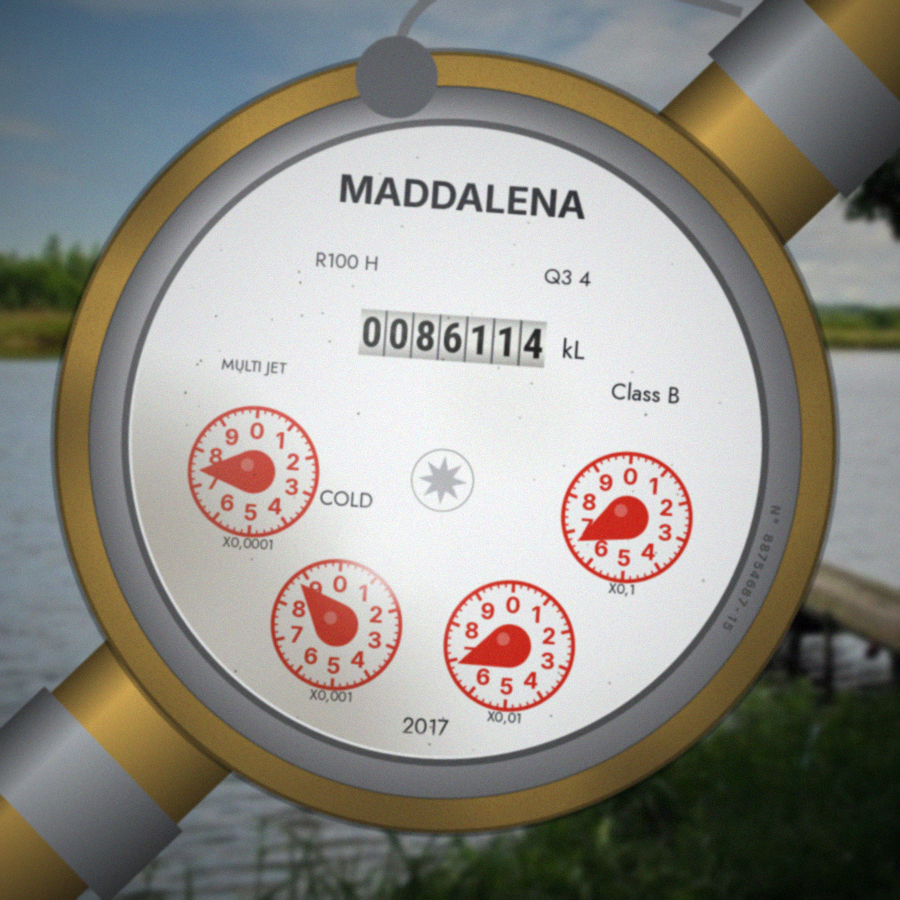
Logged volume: 86114.6687 (kL)
